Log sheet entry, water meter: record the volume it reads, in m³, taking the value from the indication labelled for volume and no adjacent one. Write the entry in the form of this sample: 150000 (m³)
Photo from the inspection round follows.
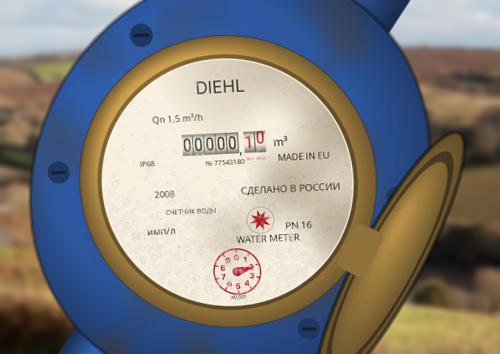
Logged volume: 0.102 (m³)
